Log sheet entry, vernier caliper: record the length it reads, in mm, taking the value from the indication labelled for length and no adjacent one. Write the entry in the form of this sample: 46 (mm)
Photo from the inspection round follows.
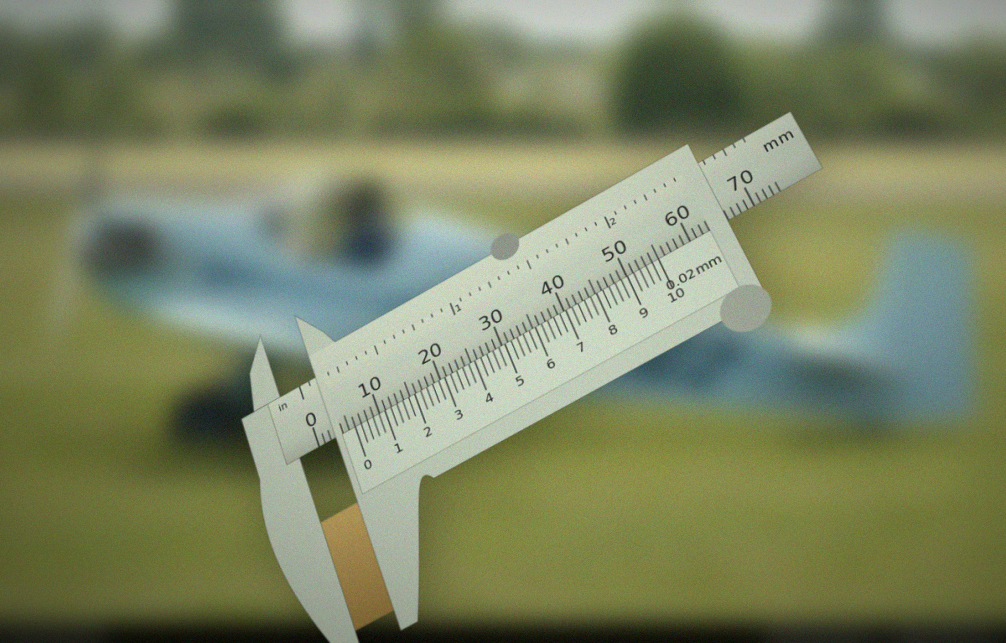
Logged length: 6.0 (mm)
